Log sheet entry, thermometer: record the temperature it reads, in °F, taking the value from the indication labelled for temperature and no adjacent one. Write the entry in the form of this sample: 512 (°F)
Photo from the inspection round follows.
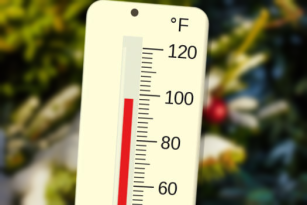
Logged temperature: 98 (°F)
